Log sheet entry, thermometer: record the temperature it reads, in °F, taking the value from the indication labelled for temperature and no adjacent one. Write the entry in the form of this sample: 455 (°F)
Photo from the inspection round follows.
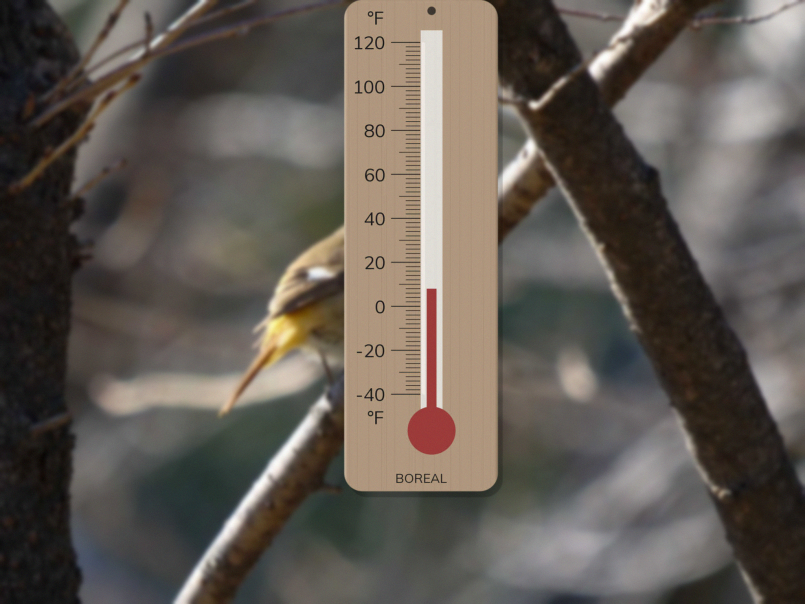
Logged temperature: 8 (°F)
